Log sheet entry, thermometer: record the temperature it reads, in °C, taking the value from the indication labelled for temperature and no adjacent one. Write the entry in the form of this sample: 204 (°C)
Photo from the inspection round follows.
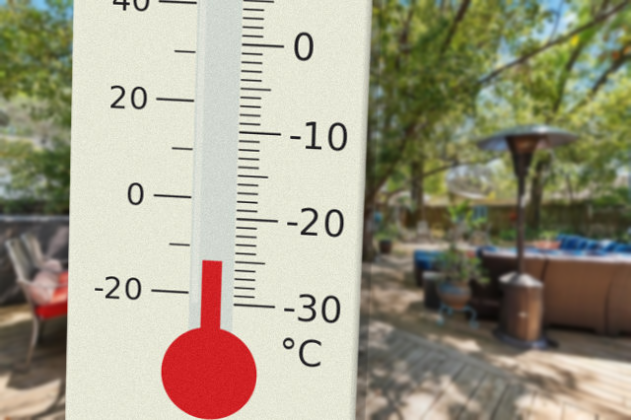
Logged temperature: -25 (°C)
